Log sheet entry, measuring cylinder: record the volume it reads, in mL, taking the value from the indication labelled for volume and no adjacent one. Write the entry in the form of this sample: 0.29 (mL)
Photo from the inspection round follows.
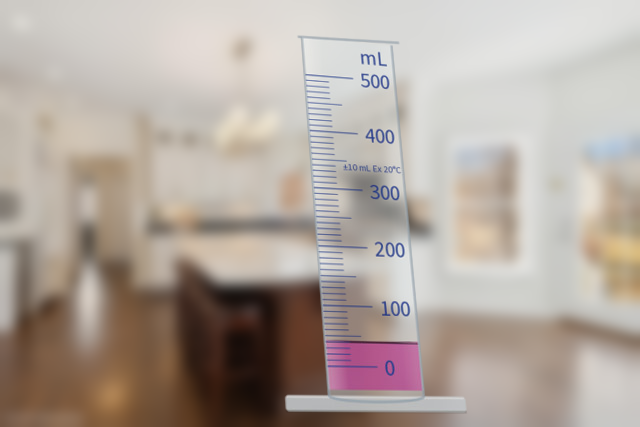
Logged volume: 40 (mL)
